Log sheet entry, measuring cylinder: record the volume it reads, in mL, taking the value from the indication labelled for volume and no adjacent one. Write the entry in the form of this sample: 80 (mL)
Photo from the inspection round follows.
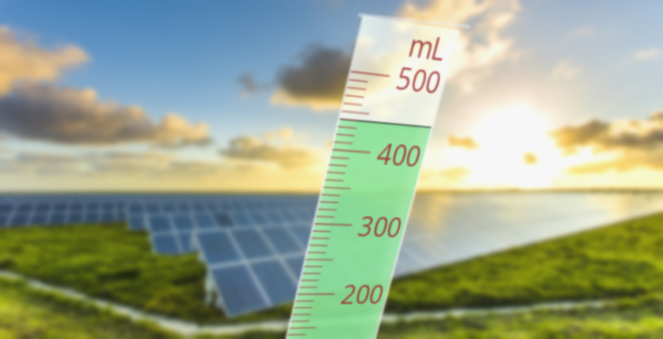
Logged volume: 440 (mL)
